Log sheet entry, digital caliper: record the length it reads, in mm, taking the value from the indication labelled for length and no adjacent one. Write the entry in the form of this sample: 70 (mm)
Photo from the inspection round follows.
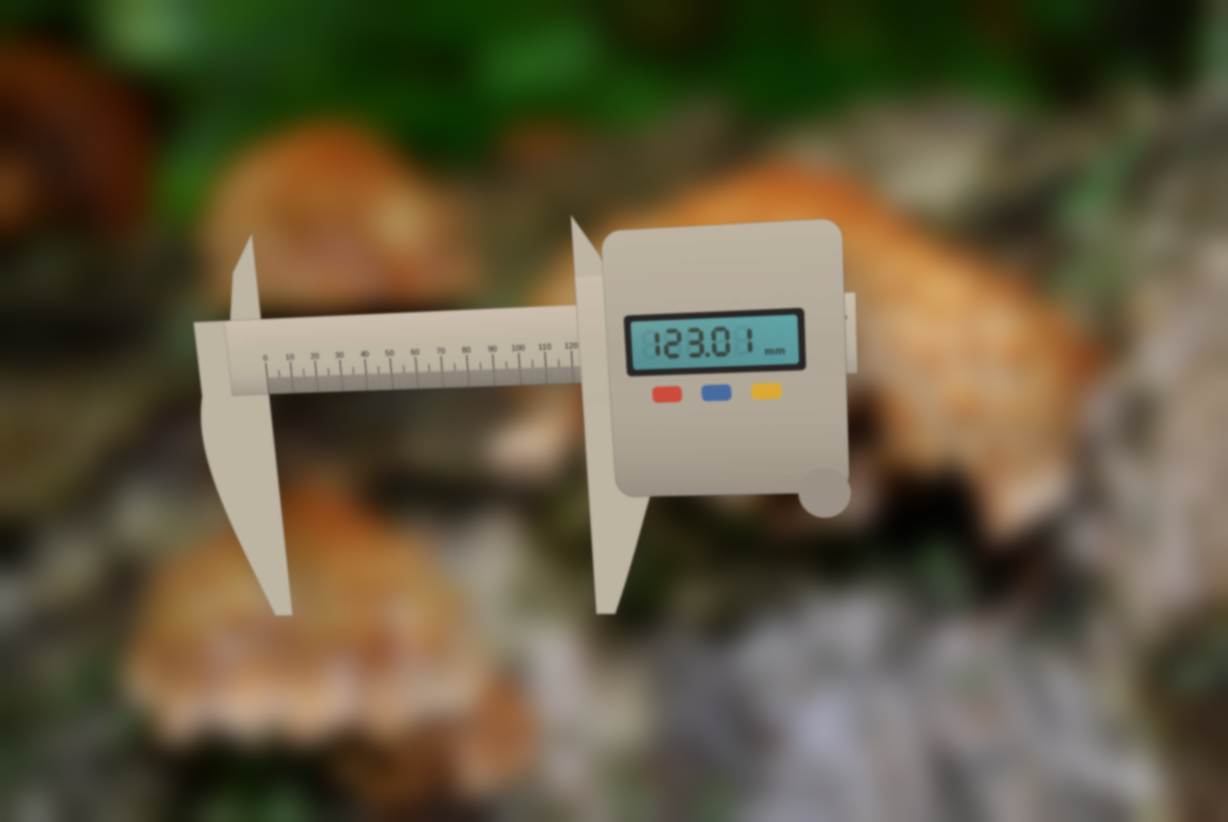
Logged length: 123.01 (mm)
